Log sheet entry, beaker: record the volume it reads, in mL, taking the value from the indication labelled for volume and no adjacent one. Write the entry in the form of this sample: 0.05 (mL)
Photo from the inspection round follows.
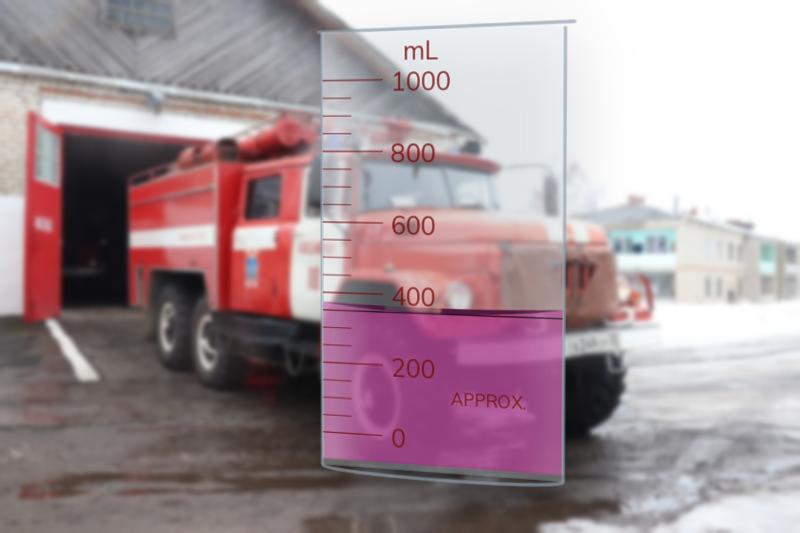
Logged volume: 350 (mL)
